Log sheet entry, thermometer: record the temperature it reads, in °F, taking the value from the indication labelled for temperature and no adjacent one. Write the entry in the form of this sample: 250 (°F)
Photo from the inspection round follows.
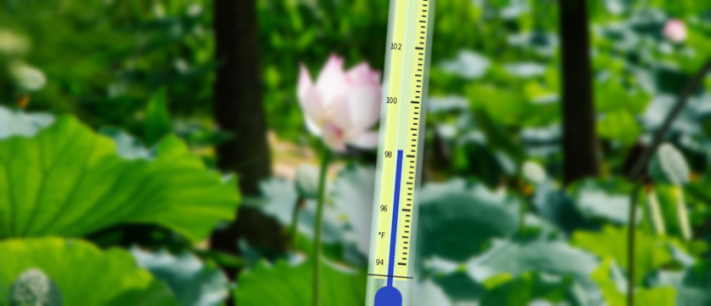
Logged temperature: 98.2 (°F)
